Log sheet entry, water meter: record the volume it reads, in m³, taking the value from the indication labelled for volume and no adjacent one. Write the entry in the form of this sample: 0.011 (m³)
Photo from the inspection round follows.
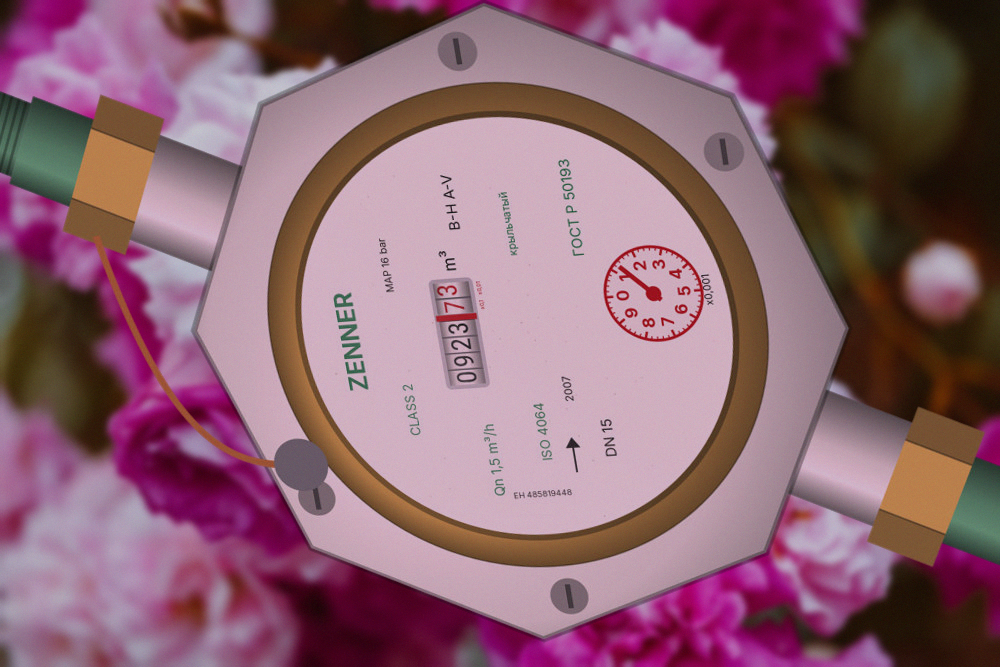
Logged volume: 923.731 (m³)
